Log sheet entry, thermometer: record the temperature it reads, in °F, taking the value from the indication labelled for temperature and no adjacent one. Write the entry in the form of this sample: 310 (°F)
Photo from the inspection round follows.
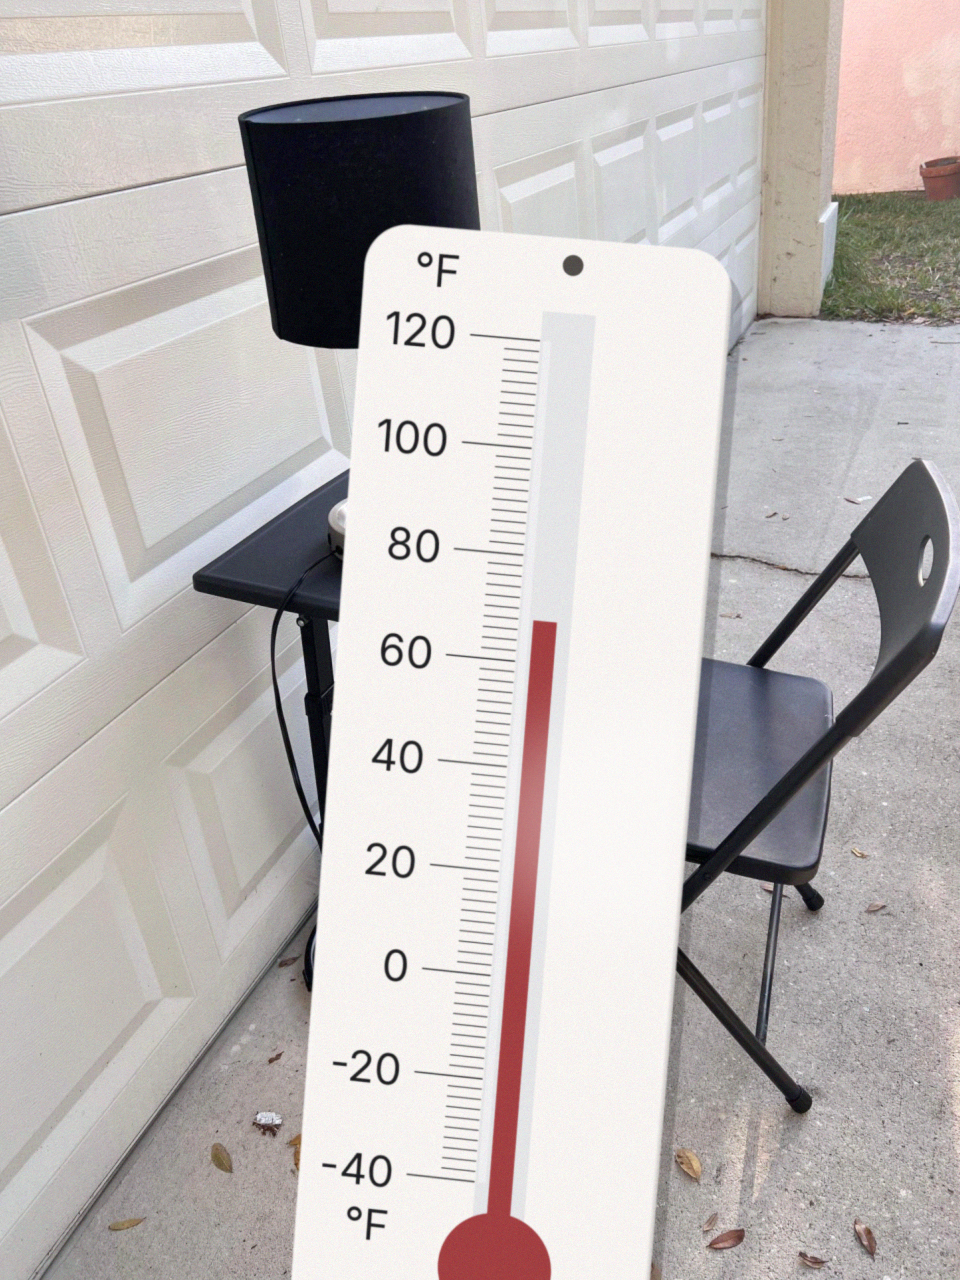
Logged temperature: 68 (°F)
